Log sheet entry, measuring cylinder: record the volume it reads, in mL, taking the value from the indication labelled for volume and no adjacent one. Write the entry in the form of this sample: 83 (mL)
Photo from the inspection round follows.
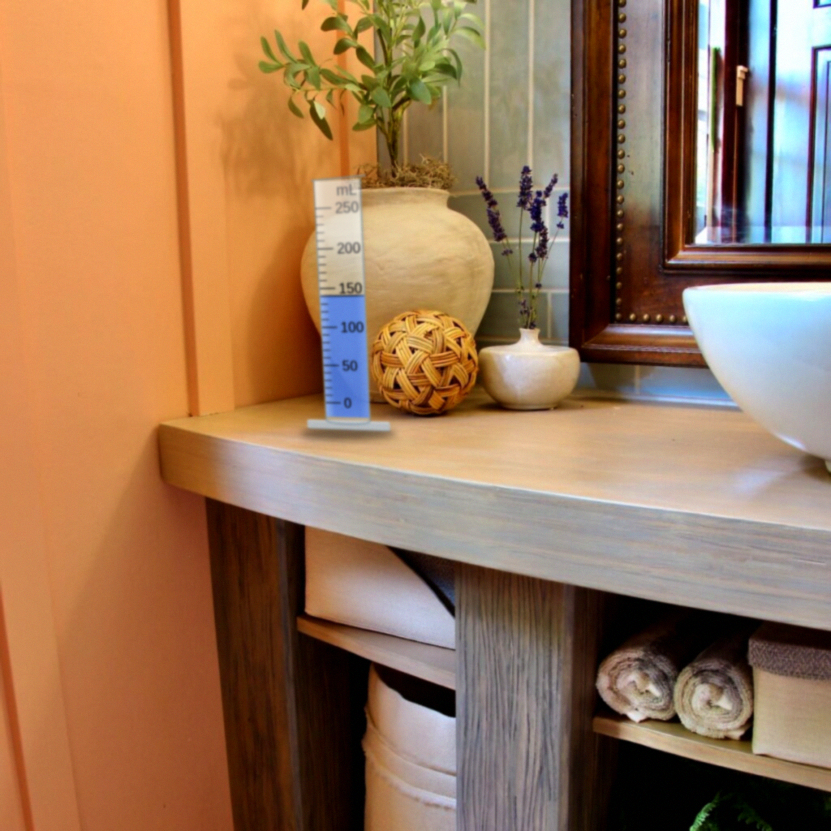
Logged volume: 140 (mL)
